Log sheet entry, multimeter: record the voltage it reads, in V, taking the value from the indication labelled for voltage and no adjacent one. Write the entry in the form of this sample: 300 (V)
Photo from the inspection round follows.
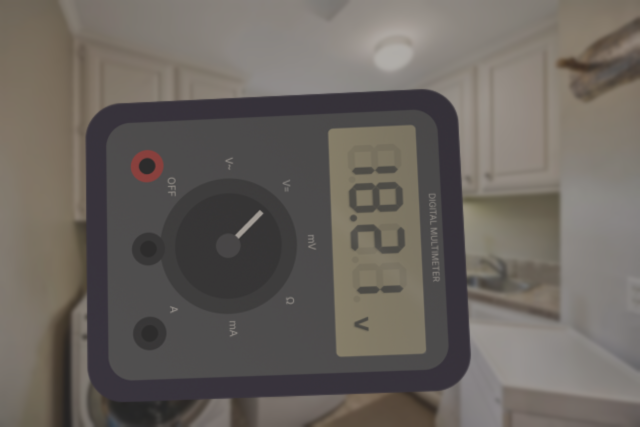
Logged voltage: 18.21 (V)
